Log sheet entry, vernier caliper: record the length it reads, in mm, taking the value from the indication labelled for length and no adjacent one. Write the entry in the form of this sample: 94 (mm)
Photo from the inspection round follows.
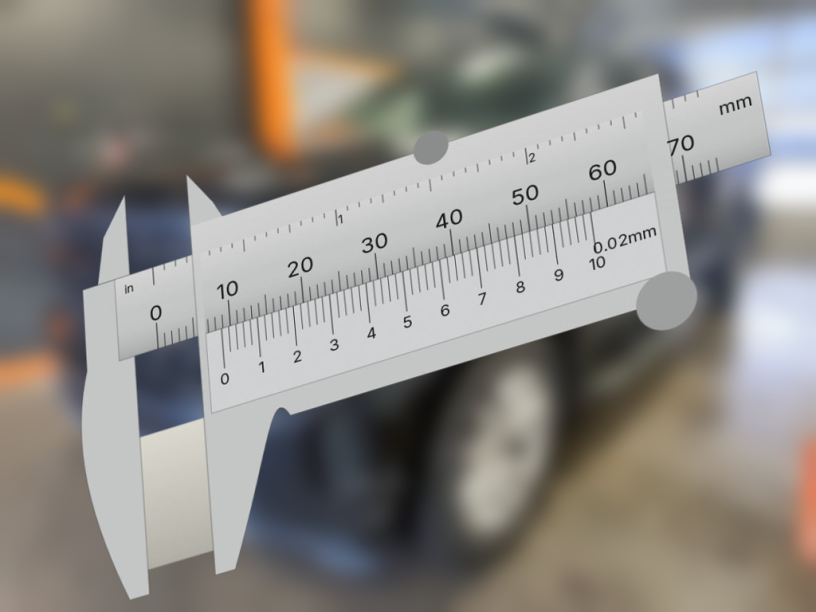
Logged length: 8.8 (mm)
